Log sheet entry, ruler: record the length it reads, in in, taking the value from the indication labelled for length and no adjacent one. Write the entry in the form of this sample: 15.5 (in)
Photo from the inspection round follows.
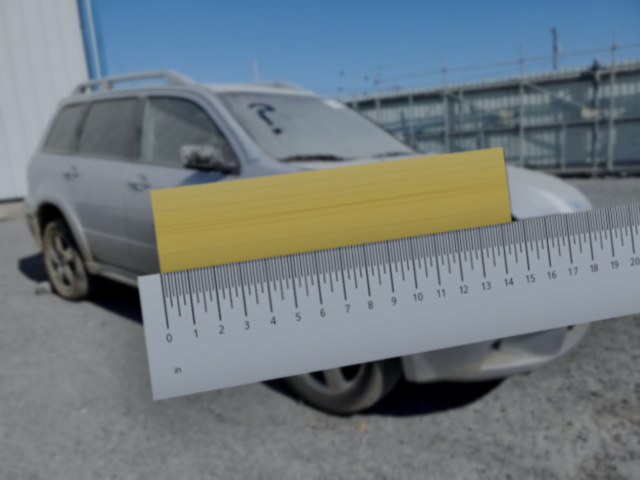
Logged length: 14.5 (in)
